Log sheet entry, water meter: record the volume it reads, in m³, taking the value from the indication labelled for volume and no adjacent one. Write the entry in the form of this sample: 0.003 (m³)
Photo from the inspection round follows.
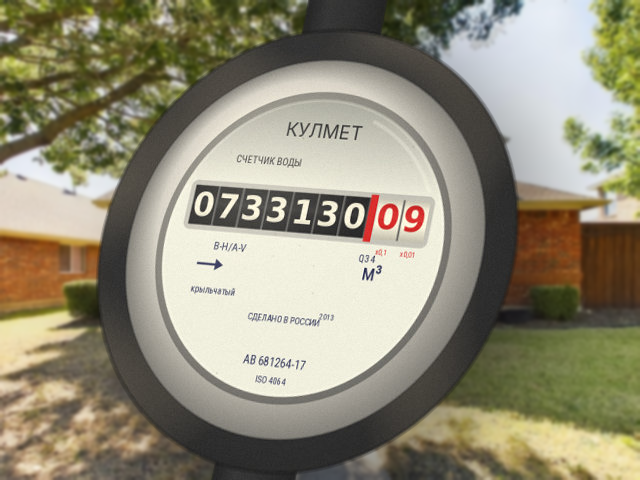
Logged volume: 733130.09 (m³)
